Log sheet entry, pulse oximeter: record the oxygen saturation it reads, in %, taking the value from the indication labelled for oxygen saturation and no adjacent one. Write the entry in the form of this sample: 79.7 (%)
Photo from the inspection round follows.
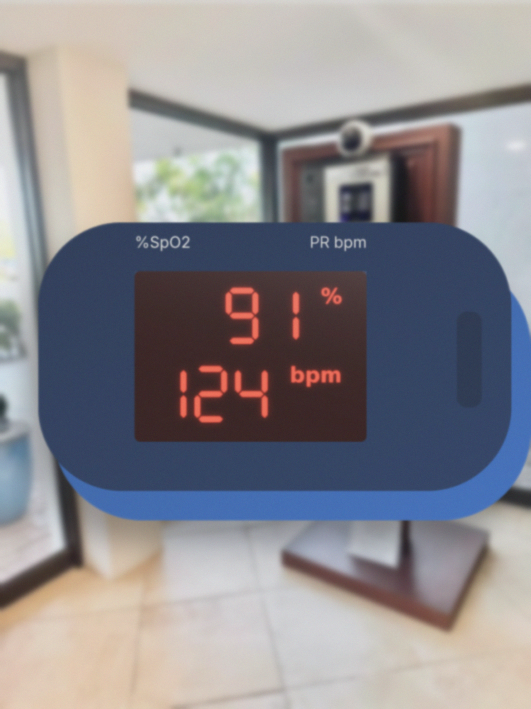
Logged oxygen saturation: 91 (%)
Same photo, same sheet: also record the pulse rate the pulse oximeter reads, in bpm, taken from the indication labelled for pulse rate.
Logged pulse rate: 124 (bpm)
